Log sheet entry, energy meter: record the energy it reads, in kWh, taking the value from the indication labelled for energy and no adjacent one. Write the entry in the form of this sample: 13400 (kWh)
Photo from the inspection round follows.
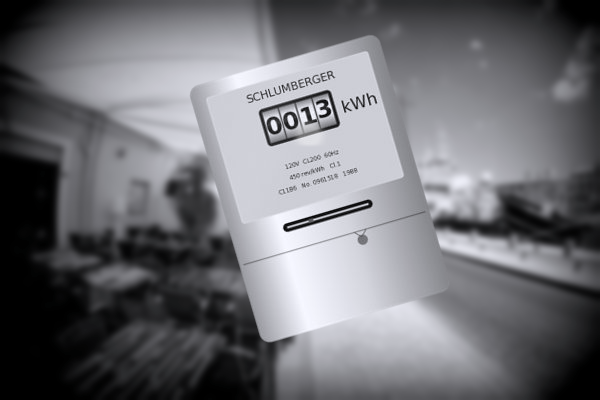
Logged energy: 13 (kWh)
